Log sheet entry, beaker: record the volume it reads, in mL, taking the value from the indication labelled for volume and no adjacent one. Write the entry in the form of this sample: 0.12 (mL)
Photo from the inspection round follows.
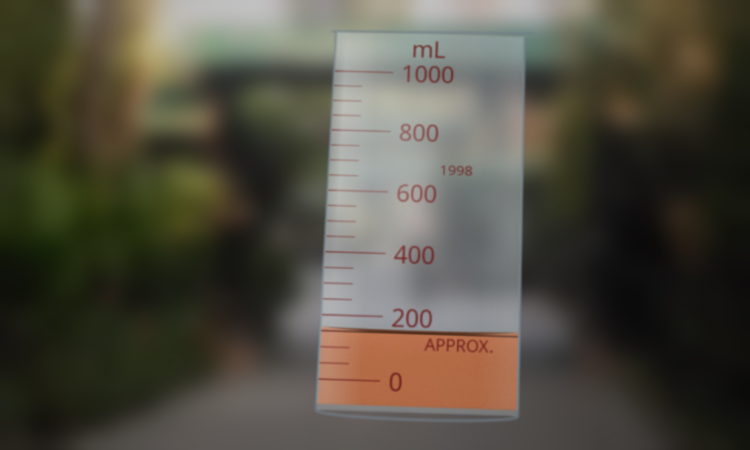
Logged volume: 150 (mL)
